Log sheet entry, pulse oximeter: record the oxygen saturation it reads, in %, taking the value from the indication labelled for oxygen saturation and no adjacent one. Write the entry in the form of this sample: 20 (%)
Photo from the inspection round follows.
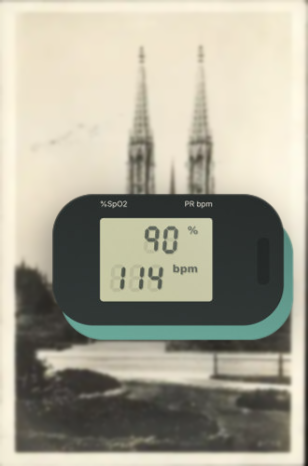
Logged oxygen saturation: 90 (%)
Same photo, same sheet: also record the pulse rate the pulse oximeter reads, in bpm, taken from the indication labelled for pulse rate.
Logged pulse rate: 114 (bpm)
